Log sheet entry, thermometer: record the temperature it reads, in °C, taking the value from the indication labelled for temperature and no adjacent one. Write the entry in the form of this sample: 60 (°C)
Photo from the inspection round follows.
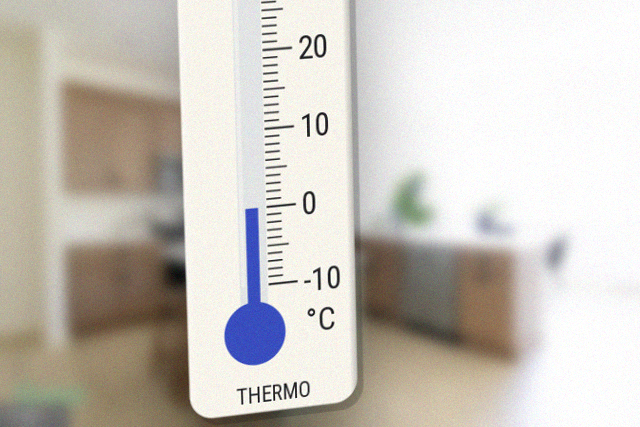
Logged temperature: 0 (°C)
